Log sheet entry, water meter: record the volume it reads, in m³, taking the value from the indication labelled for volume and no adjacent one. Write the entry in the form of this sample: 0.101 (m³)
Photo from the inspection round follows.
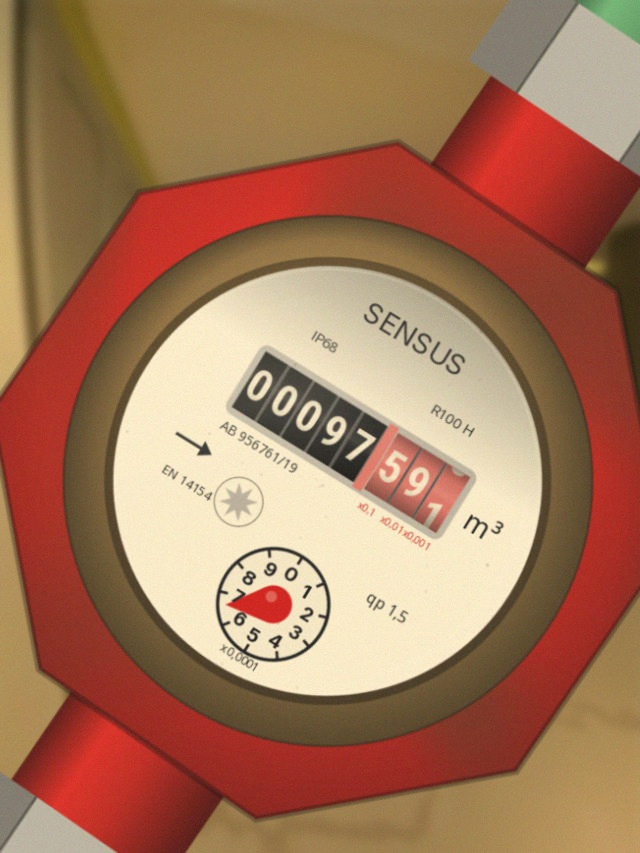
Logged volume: 97.5906 (m³)
